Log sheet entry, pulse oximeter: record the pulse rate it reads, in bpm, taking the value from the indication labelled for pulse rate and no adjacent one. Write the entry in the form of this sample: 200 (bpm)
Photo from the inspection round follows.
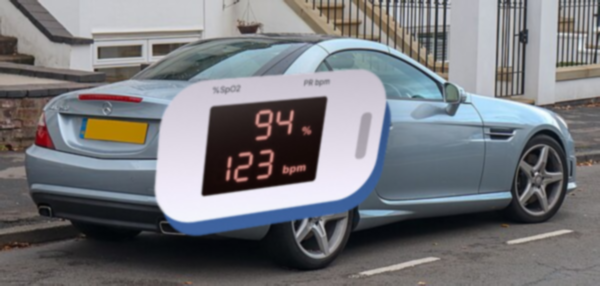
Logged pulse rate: 123 (bpm)
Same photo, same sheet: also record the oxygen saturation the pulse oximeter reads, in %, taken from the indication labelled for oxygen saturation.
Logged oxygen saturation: 94 (%)
